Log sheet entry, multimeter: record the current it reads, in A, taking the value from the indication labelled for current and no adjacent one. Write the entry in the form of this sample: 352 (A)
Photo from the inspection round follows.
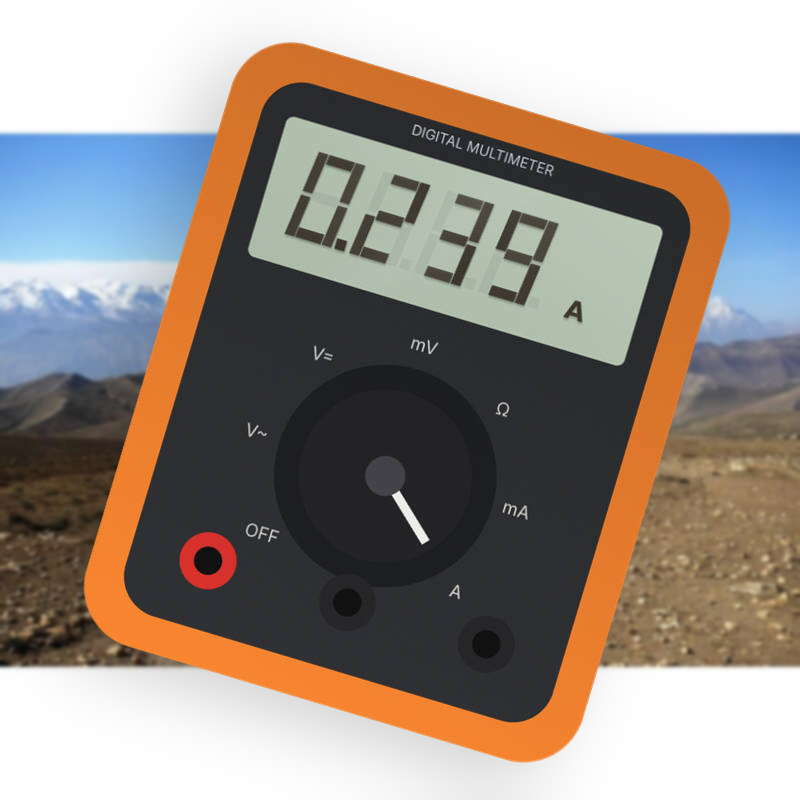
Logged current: 0.239 (A)
